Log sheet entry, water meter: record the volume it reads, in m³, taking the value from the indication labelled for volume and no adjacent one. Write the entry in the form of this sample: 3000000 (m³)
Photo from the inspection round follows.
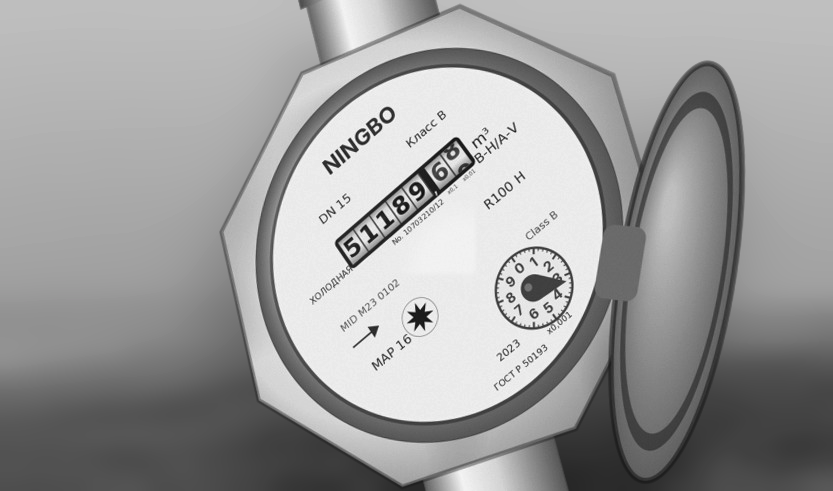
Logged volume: 51189.683 (m³)
